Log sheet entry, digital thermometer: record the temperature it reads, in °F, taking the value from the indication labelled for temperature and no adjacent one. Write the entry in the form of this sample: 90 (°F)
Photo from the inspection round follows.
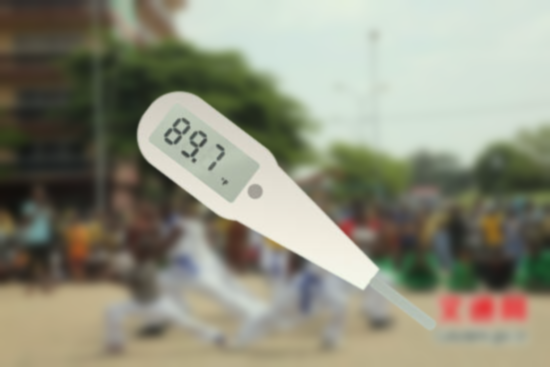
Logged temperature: 89.7 (°F)
